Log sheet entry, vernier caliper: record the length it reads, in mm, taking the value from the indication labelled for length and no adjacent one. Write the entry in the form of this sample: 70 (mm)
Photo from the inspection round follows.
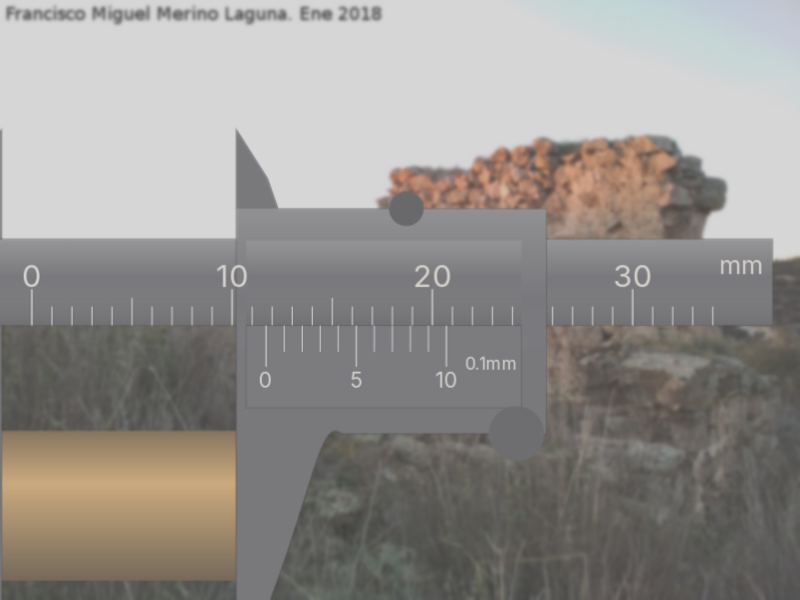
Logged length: 11.7 (mm)
